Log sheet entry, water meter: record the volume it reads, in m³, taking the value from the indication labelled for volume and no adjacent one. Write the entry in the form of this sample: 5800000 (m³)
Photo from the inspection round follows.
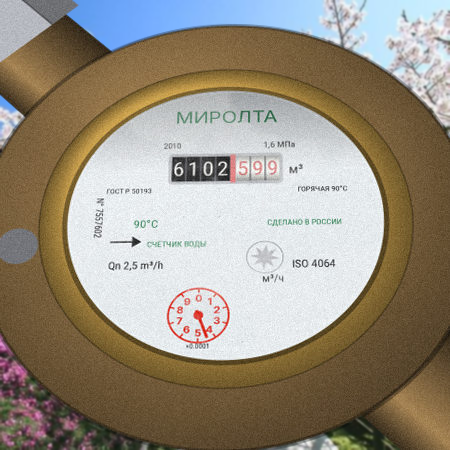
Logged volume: 6102.5994 (m³)
